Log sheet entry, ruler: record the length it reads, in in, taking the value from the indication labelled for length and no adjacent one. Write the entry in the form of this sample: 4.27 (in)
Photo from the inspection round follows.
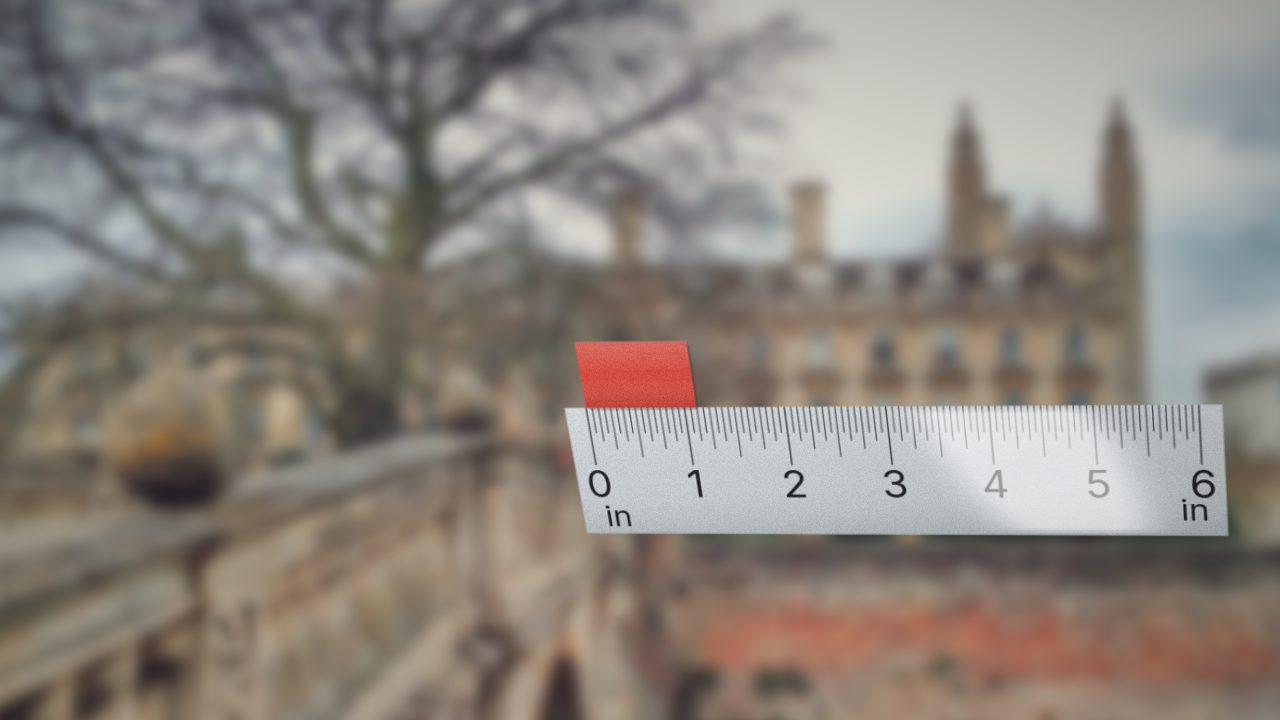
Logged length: 1.125 (in)
